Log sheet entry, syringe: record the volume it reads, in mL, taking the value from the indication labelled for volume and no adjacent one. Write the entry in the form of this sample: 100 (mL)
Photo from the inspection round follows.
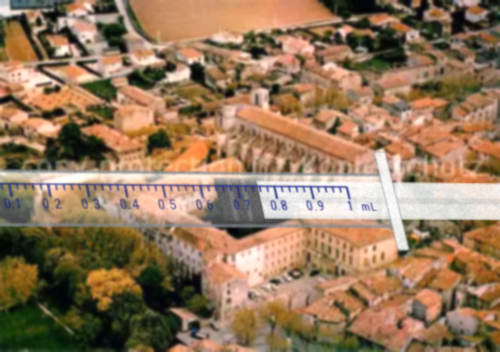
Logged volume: 0.64 (mL)
